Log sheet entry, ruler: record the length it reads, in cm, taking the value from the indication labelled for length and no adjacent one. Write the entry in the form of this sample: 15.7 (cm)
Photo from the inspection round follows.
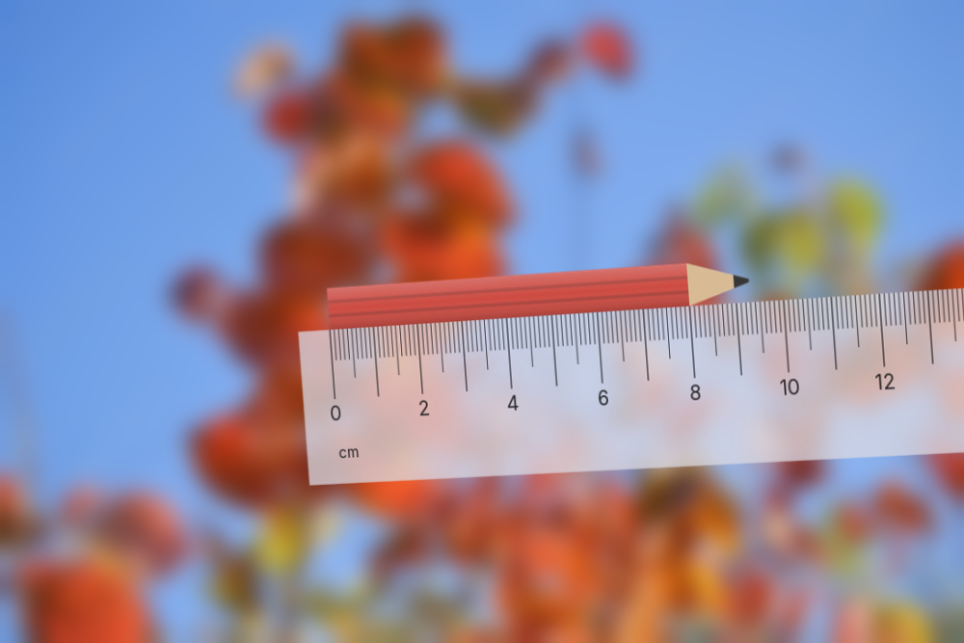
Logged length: 9.3 (cm)
